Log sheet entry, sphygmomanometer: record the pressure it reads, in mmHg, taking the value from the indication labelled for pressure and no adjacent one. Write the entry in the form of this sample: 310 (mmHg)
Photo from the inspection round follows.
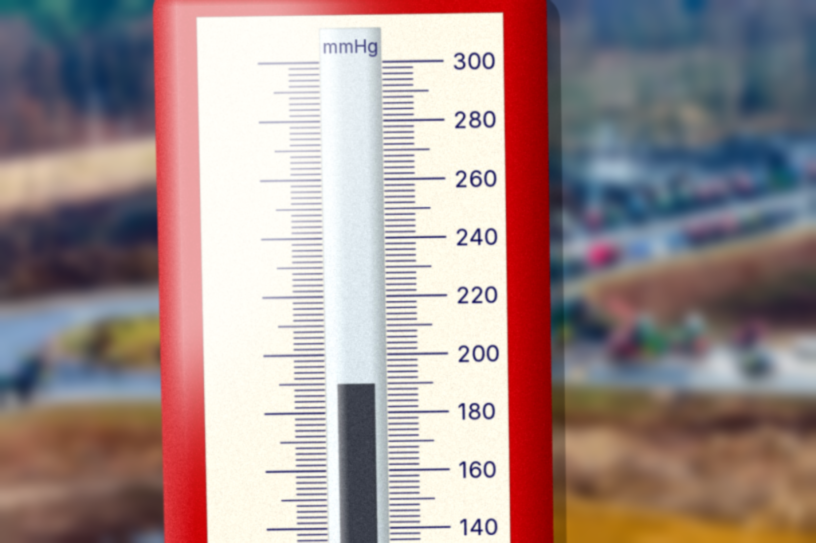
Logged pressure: 190 (mmHg)
